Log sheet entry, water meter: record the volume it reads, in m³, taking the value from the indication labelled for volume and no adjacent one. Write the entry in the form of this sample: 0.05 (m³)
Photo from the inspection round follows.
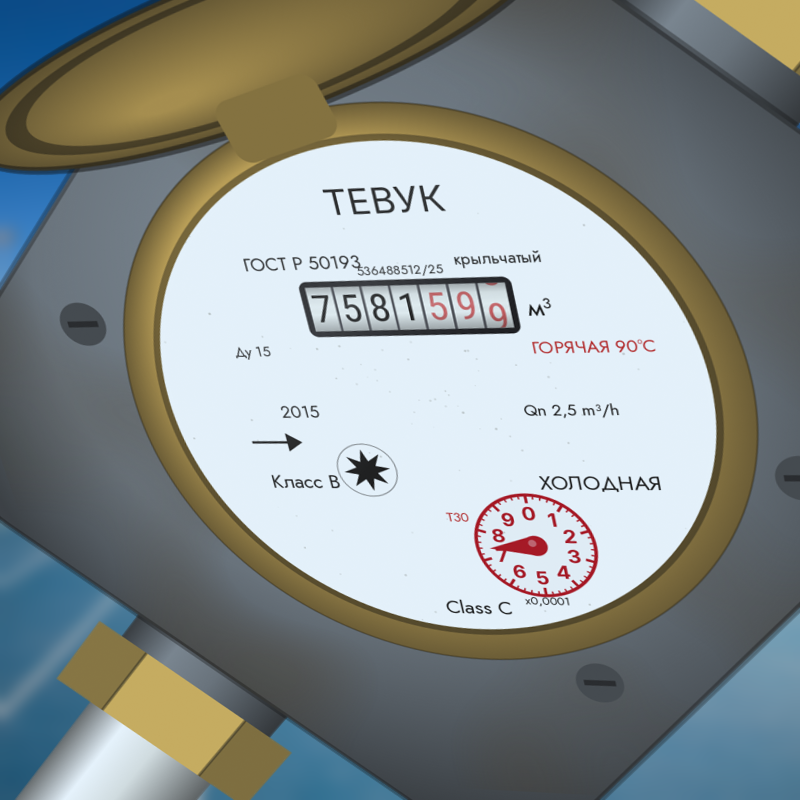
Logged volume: 7581.5987 (m³)
